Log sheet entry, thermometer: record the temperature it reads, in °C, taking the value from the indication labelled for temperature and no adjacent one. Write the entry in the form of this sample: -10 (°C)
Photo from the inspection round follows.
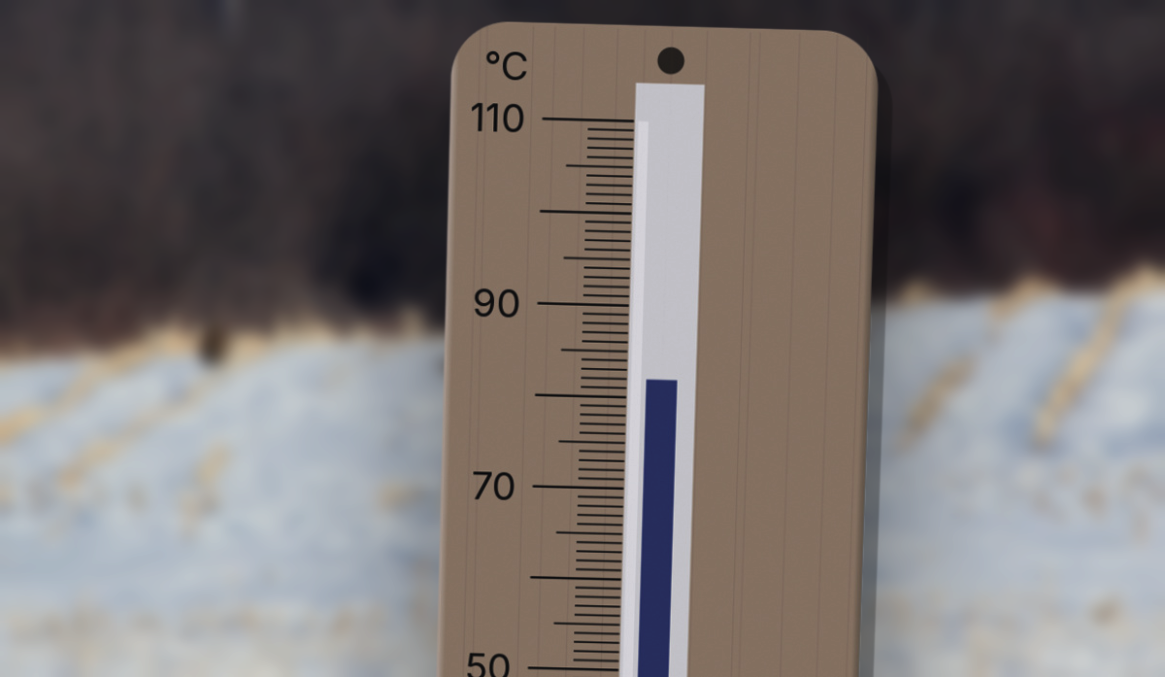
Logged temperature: 82 (°C)
